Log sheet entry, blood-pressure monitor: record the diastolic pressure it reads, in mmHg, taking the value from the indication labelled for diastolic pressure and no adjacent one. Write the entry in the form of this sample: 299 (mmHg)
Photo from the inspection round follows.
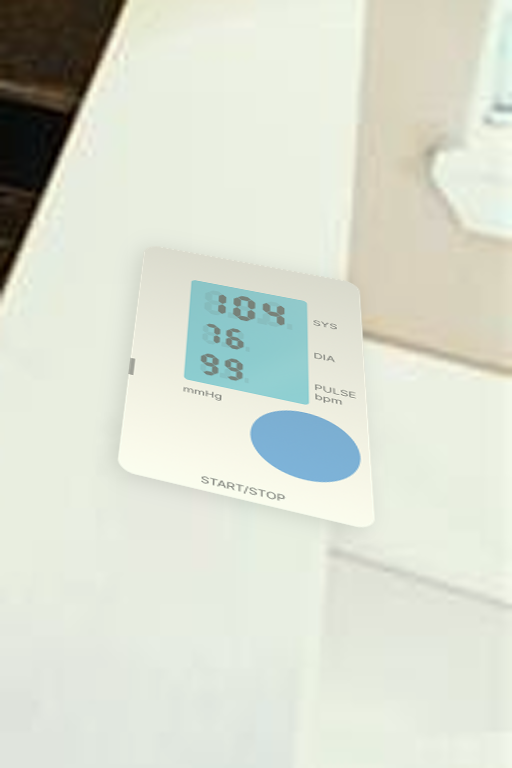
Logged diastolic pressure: 76 (mmHg)
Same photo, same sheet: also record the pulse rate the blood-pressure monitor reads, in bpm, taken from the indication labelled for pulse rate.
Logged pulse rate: 99 (bpm)
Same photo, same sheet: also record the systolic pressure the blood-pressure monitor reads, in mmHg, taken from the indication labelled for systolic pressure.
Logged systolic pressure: 104 (mmHg)
